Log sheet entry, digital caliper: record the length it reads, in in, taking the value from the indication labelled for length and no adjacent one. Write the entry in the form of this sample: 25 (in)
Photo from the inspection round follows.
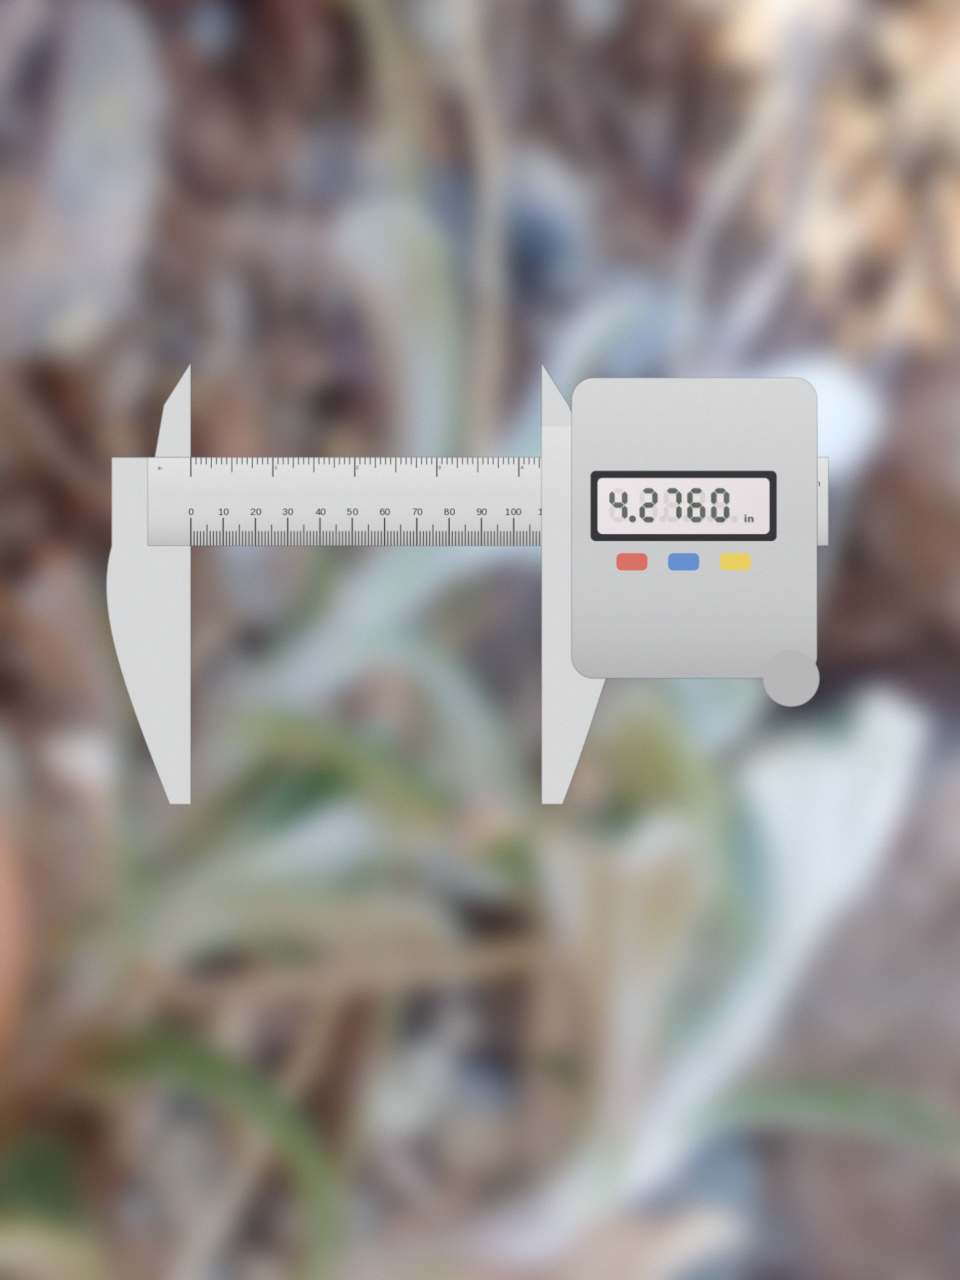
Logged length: 4.2760 (in)
